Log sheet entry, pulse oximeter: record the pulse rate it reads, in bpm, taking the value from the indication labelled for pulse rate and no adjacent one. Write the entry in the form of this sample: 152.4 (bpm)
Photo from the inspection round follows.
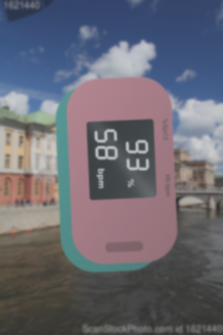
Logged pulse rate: 58 (bpm)
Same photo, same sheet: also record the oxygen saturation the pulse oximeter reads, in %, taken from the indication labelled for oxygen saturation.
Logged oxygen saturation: 93 (%)
